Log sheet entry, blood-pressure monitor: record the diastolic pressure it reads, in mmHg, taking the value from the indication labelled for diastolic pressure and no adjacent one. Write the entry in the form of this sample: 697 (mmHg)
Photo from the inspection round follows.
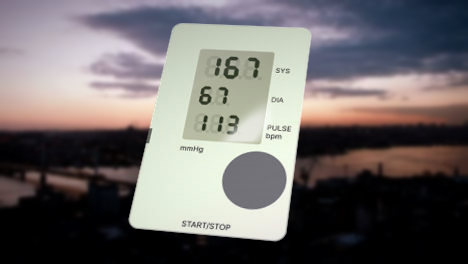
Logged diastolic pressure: 67 (mmHg)
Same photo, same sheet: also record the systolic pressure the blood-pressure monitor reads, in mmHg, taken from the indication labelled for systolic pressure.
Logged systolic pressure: 167 (mmHg)
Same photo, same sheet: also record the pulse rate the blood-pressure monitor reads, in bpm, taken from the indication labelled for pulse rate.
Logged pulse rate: 113 (bpm)
